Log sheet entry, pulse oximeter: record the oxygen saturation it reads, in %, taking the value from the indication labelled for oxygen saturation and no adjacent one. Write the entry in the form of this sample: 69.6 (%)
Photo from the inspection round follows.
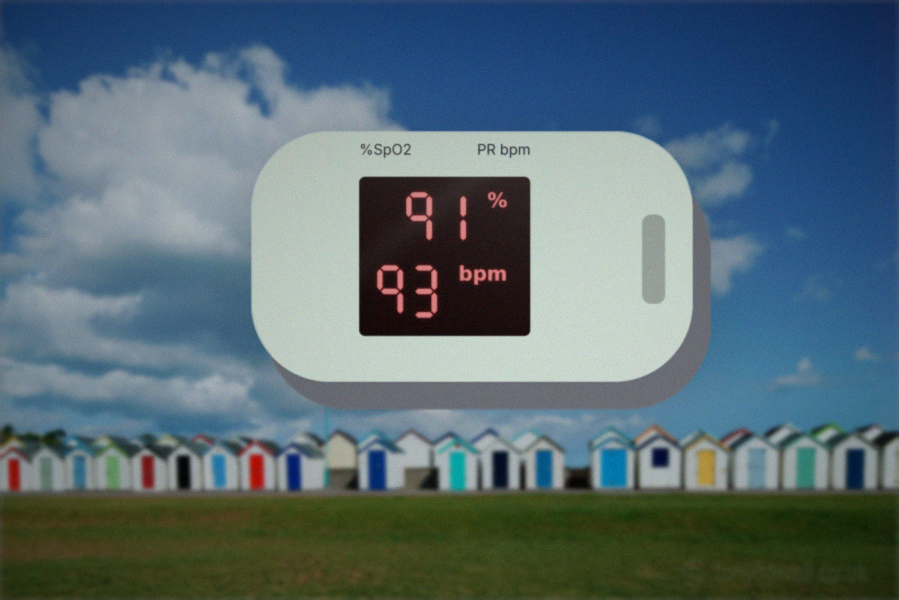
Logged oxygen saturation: 91 (%)
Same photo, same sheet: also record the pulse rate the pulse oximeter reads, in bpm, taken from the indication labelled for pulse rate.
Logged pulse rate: 93 (bpm)
